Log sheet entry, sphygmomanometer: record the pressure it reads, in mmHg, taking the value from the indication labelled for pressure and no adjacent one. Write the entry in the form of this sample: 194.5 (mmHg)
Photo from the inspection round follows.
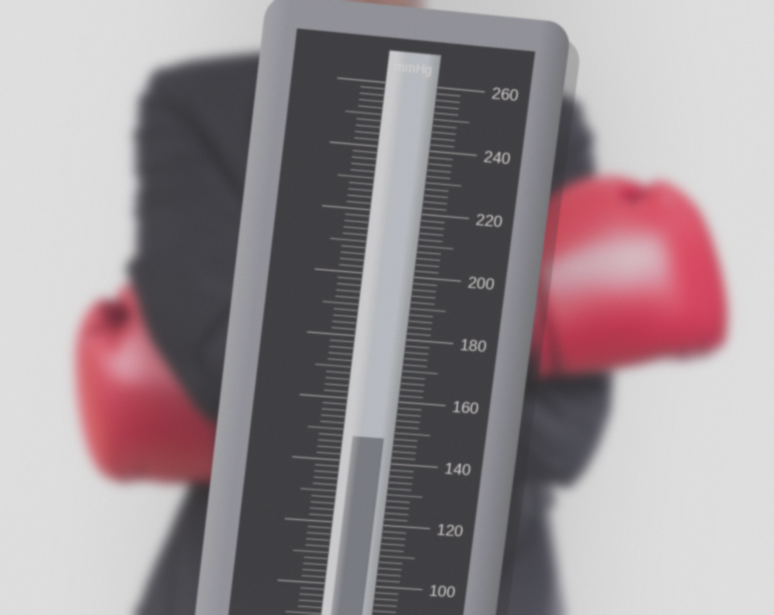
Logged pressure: 148 (mmHg)
